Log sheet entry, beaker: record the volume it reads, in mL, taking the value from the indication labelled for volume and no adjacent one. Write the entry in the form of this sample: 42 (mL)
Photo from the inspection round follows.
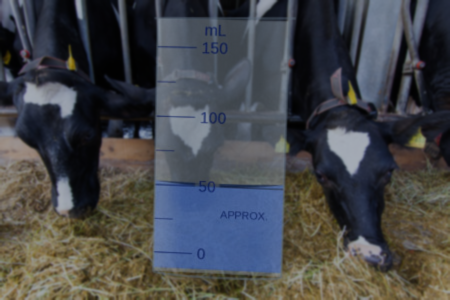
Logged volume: 50 (mL)
